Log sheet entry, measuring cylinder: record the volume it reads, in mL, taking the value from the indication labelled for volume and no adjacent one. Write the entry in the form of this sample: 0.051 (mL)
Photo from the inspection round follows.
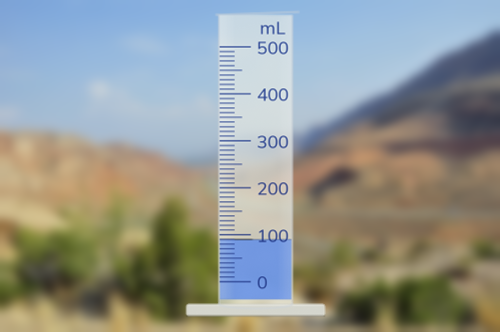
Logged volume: 90 (mL)
